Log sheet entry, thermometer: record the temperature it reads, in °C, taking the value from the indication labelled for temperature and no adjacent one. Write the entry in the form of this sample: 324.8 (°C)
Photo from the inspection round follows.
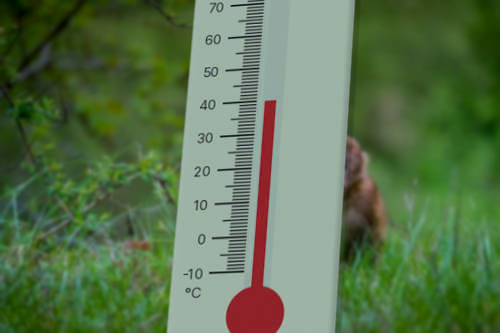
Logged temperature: 40 (°C)
